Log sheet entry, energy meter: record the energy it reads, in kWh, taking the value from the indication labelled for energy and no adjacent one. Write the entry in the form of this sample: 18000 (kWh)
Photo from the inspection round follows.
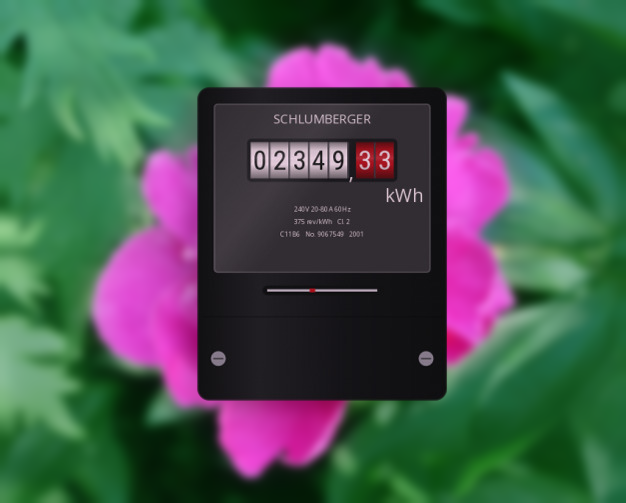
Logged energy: 2349.33 (kWh)
